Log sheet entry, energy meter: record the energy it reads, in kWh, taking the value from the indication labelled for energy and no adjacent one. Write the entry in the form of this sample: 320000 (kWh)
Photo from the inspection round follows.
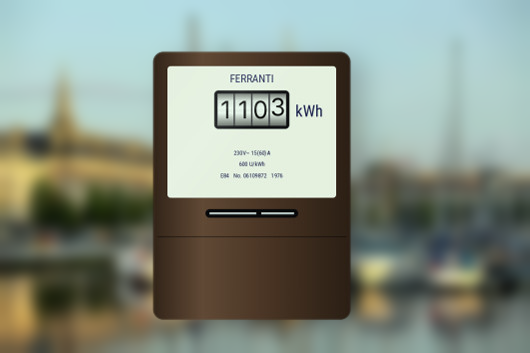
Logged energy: 1103 (kWh)
